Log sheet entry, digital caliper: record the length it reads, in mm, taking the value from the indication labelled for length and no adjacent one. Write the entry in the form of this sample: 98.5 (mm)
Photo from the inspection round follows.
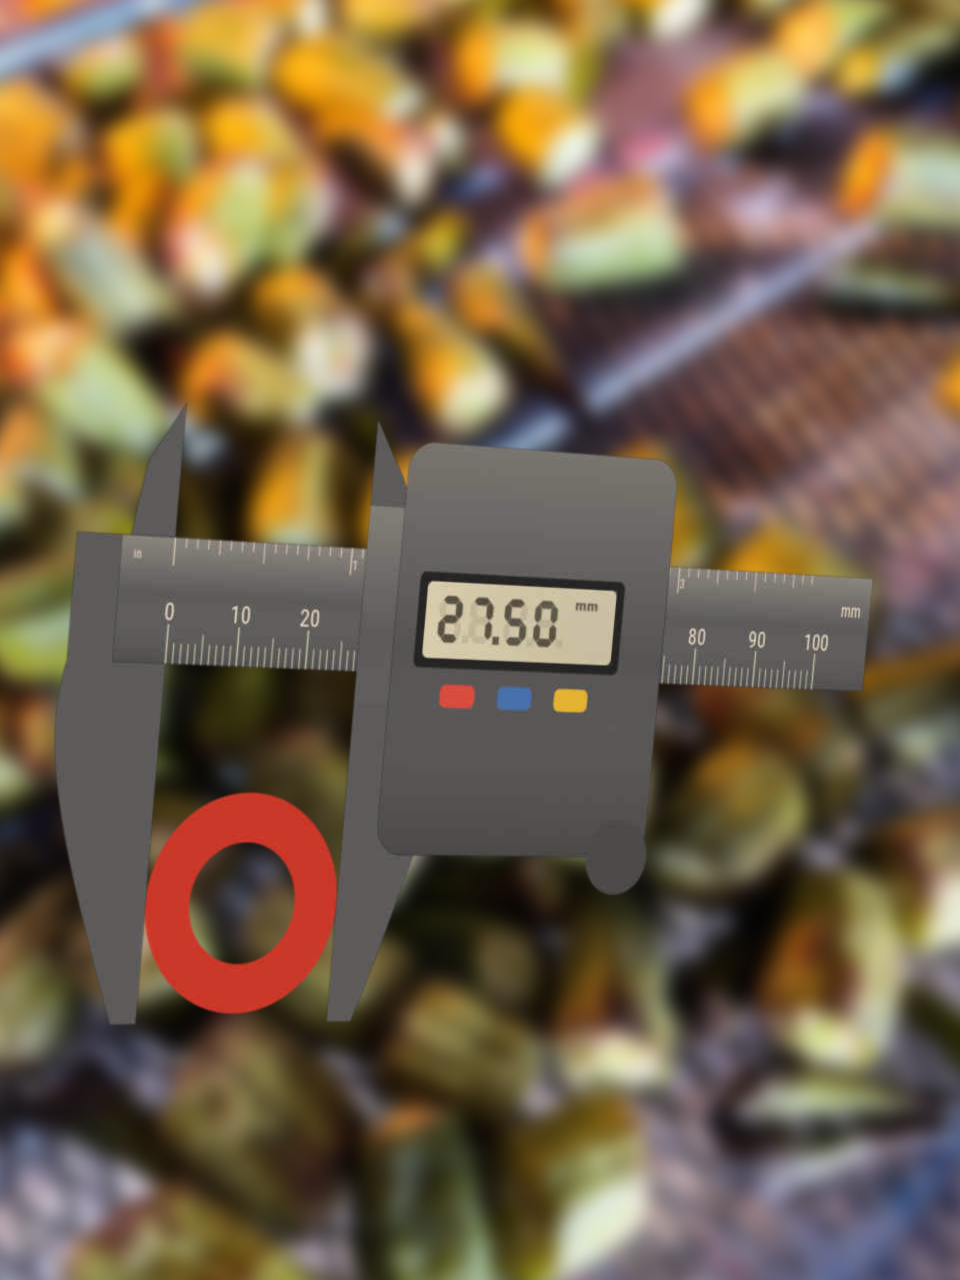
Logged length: 27.50 (mm)
